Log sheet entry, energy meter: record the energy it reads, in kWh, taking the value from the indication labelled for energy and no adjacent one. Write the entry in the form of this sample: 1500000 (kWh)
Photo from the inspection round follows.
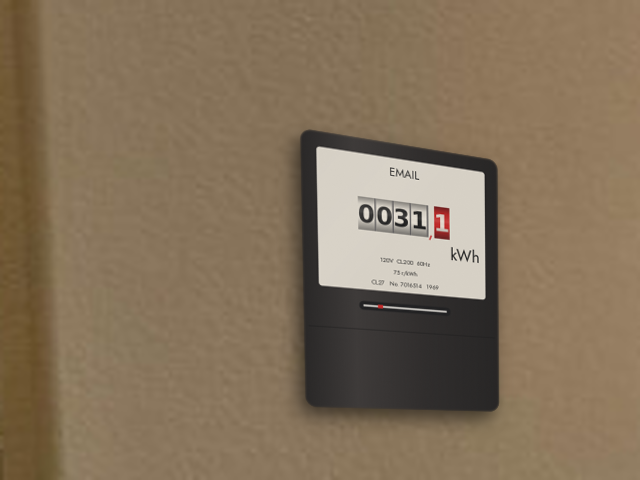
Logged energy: 31.1 (kWh)
